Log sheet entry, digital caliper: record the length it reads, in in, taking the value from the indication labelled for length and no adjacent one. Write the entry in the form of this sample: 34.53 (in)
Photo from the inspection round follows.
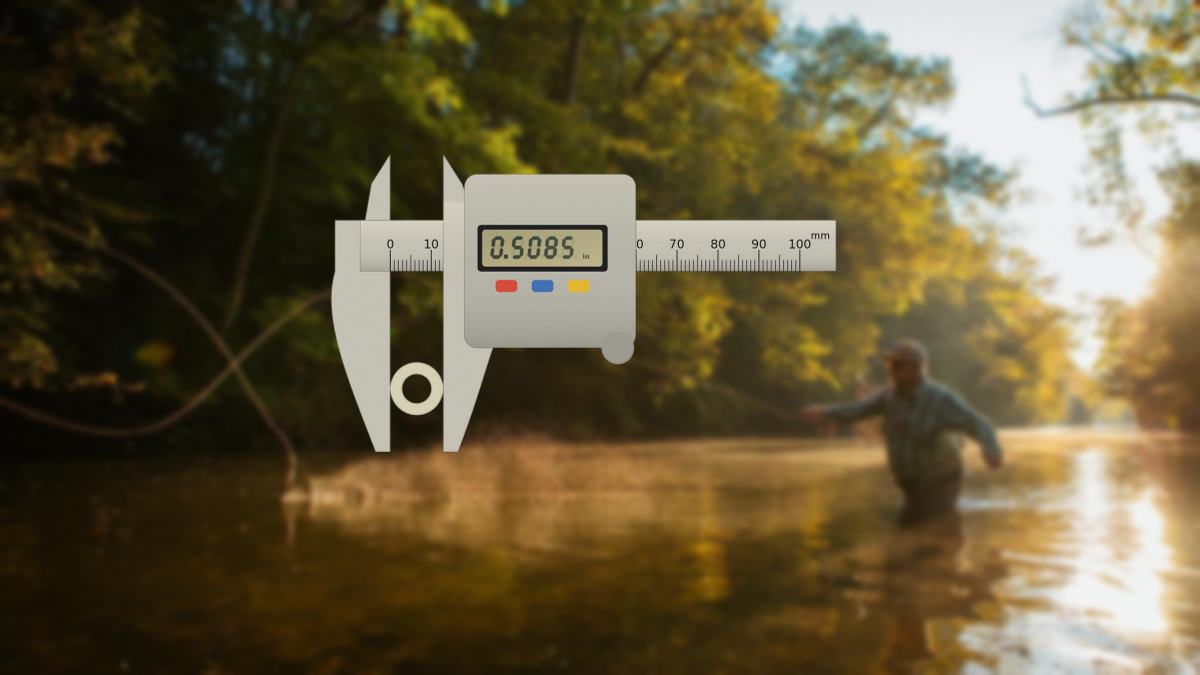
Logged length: 0.5085 (in)
